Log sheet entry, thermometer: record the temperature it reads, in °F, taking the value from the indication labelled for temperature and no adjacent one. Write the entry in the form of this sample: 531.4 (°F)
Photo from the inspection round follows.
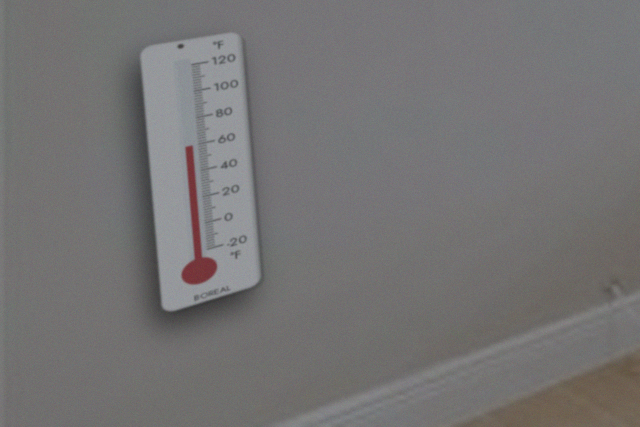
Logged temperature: 60 (°F)
